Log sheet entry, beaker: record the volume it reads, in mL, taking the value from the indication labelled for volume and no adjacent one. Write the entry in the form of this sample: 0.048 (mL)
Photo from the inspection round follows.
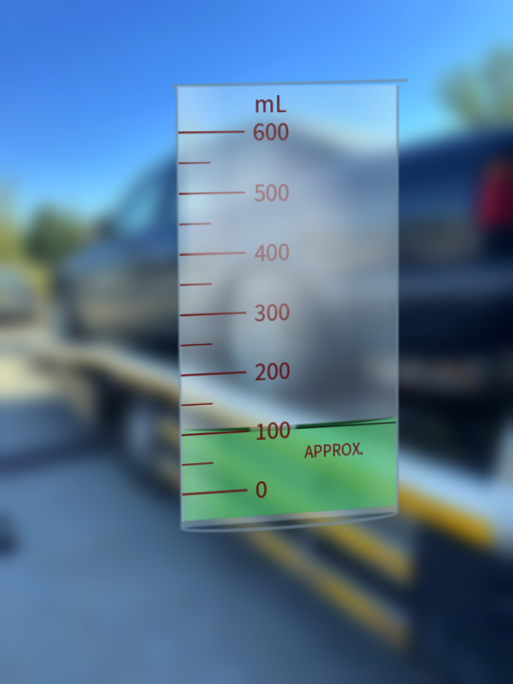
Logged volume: 100 (mL)
